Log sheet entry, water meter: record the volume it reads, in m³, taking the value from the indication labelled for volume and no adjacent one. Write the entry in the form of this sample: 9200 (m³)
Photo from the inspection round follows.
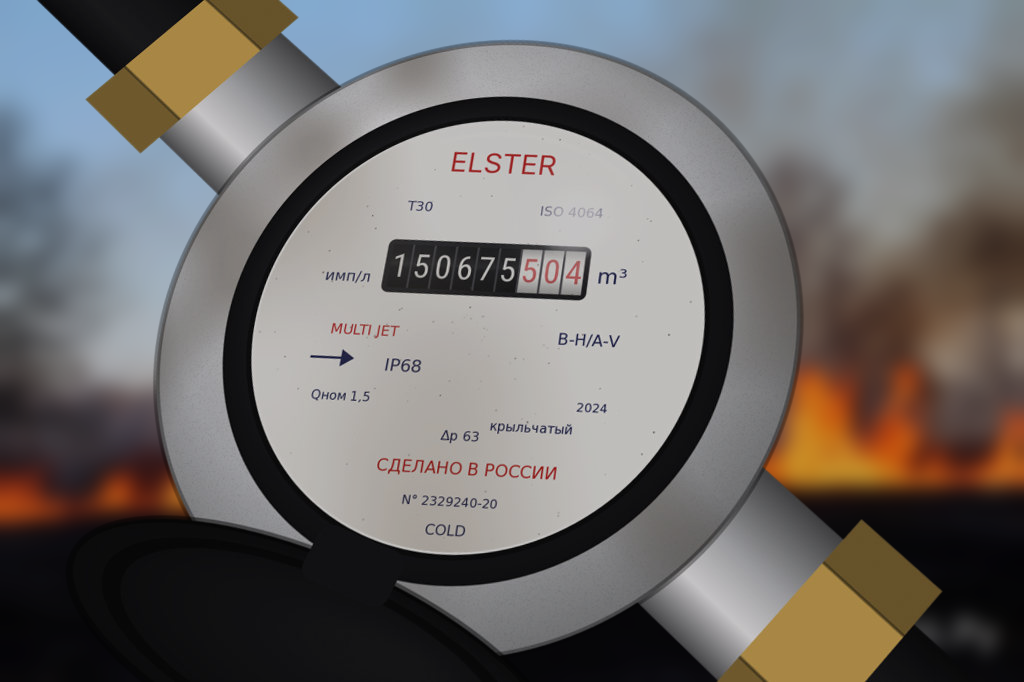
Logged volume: 150675.504 (m³)
